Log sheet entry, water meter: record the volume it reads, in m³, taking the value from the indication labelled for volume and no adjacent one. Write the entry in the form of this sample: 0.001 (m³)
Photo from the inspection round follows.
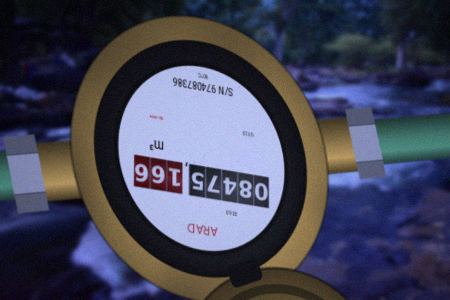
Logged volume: 8475.166 (m³)
